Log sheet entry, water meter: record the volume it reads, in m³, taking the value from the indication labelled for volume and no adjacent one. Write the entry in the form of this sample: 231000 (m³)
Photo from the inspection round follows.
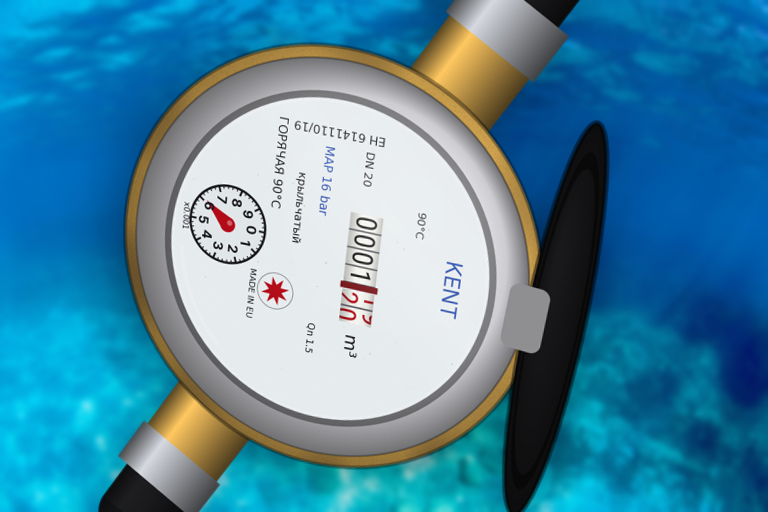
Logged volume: 1.196 (m³)
